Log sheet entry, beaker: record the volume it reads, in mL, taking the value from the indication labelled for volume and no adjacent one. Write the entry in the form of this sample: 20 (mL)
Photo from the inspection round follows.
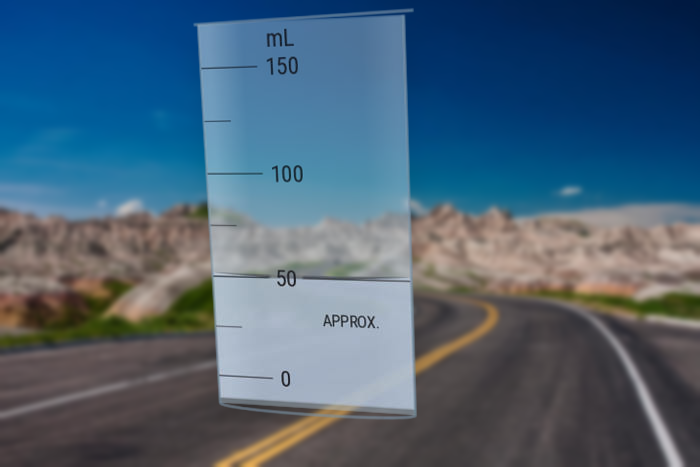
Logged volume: 50 (mL)
